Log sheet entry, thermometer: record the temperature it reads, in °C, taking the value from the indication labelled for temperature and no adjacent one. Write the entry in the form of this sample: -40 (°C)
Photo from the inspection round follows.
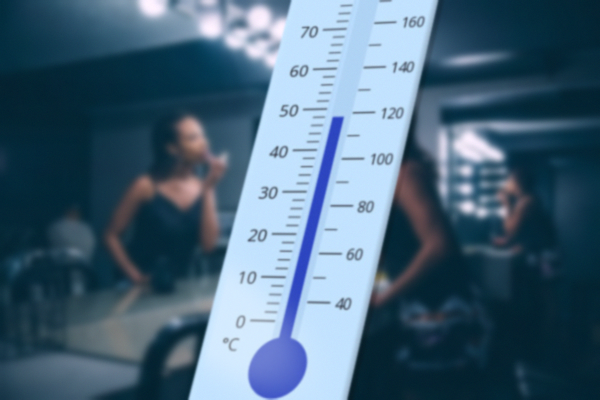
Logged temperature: 48 (°C)
